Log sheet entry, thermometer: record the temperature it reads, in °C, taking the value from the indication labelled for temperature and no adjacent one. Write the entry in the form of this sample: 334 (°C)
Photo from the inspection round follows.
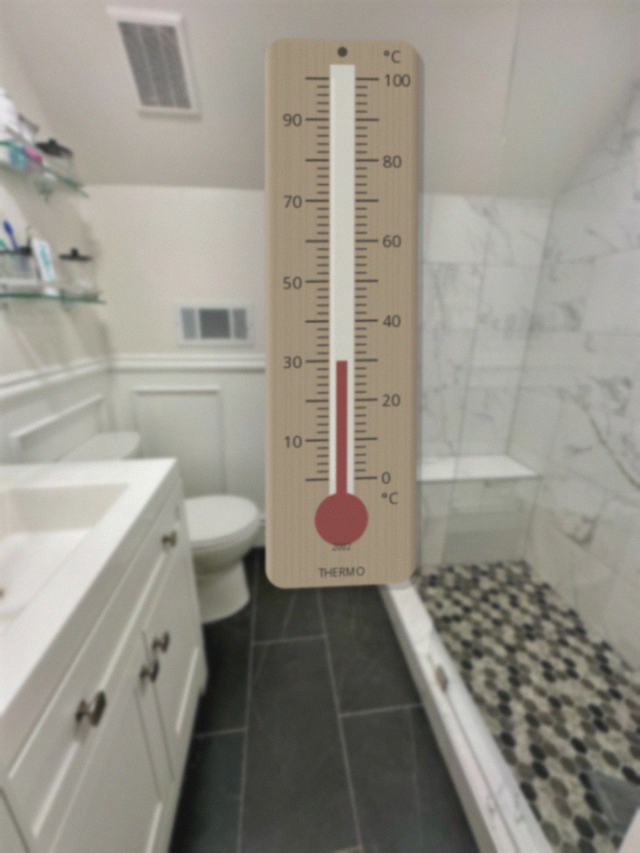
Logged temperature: 30 (°C)
